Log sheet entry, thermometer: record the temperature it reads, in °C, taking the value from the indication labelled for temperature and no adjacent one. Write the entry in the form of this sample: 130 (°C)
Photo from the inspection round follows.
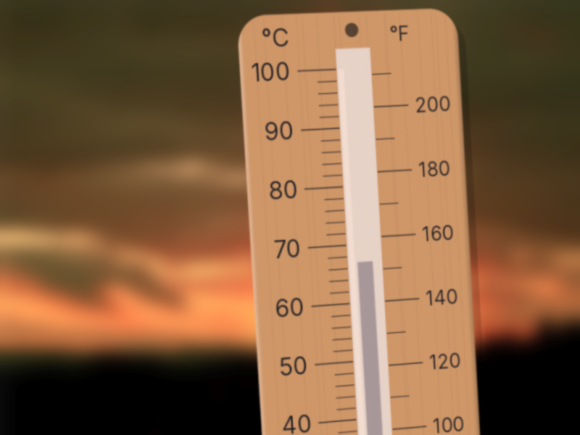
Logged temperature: 67 (°C)
